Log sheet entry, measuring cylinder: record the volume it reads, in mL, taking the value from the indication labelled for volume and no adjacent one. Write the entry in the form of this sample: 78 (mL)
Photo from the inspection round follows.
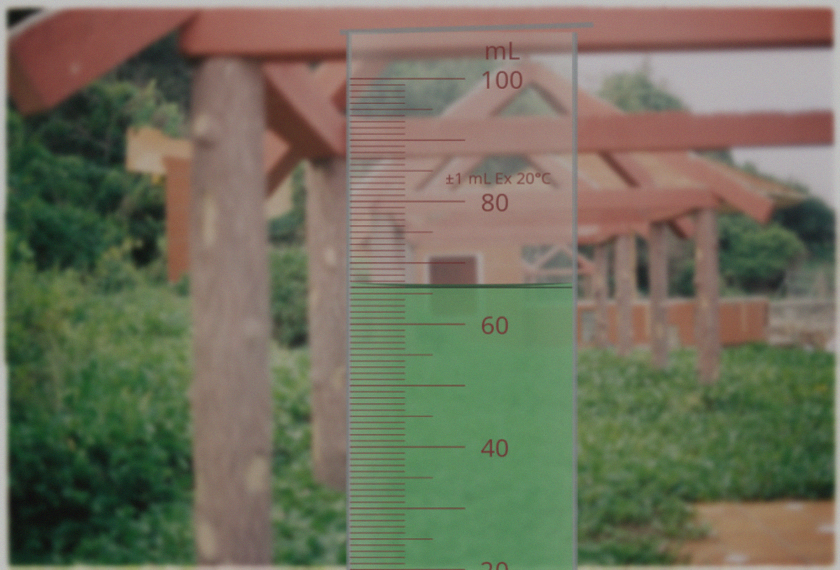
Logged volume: 66 (mL)
